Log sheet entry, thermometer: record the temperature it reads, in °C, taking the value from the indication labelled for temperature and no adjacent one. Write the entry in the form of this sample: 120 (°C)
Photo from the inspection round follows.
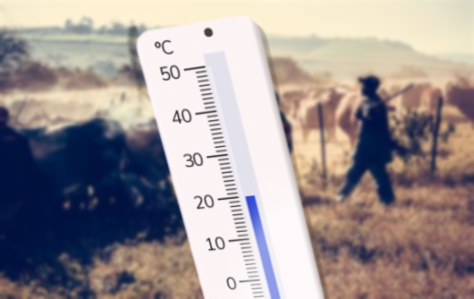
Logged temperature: 20 (°C)
